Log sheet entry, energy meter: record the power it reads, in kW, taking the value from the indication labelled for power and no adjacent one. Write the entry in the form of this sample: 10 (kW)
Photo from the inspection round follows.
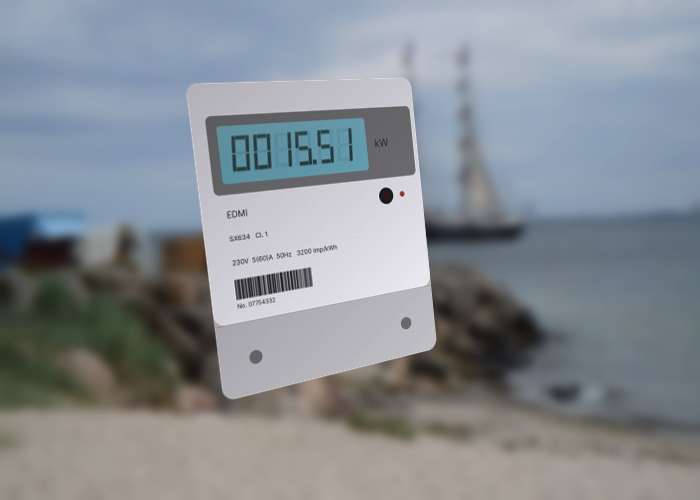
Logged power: 15.51 (kW)
